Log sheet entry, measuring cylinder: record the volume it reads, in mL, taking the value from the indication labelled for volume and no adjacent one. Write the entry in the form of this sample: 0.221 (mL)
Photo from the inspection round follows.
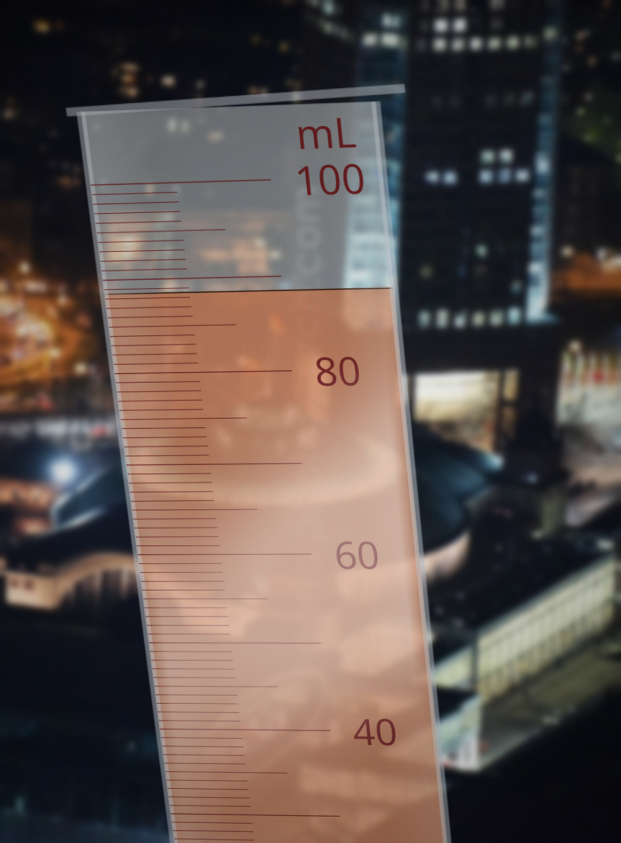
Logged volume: 88.5 (mL)
